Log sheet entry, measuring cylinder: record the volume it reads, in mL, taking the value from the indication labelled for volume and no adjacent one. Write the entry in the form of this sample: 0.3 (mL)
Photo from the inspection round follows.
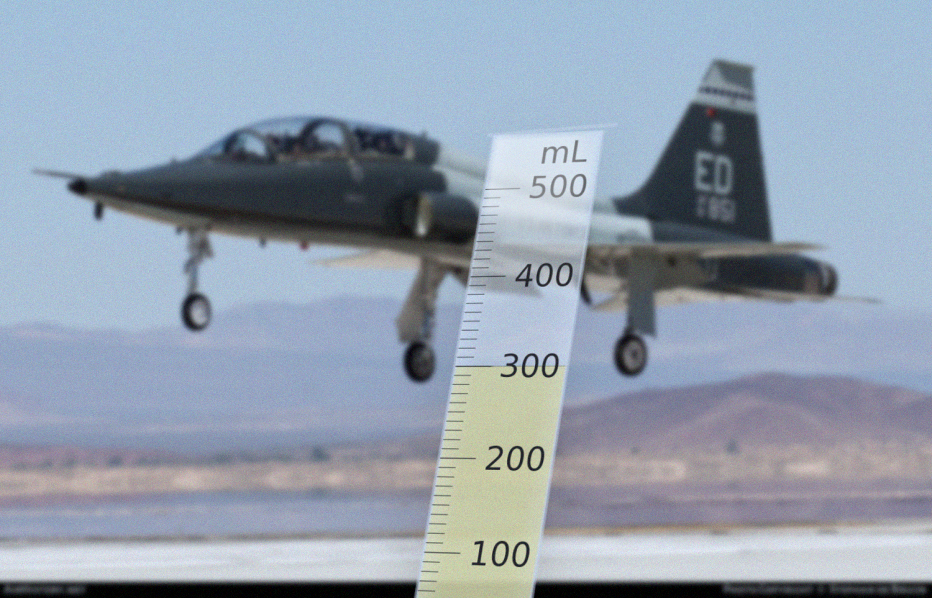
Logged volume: 300 (mL)
